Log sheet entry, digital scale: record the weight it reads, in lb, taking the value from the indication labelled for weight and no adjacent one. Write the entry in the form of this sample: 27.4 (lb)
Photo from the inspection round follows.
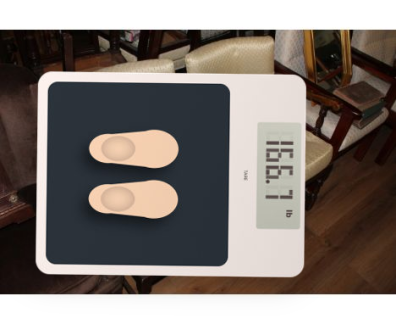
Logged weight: 166.7 (lb)
